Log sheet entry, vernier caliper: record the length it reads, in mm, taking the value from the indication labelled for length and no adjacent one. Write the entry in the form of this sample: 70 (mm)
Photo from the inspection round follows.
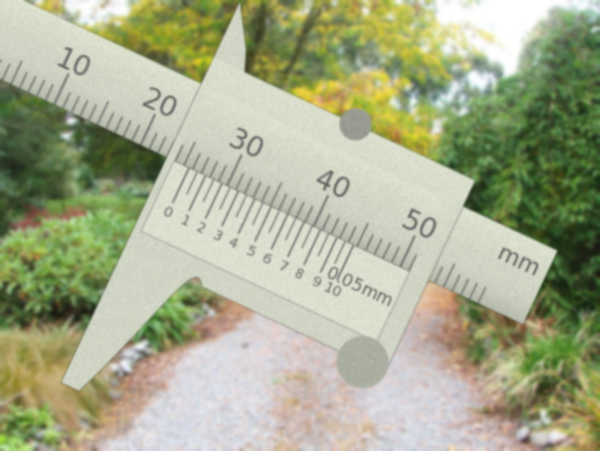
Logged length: 25.6 (mm)
